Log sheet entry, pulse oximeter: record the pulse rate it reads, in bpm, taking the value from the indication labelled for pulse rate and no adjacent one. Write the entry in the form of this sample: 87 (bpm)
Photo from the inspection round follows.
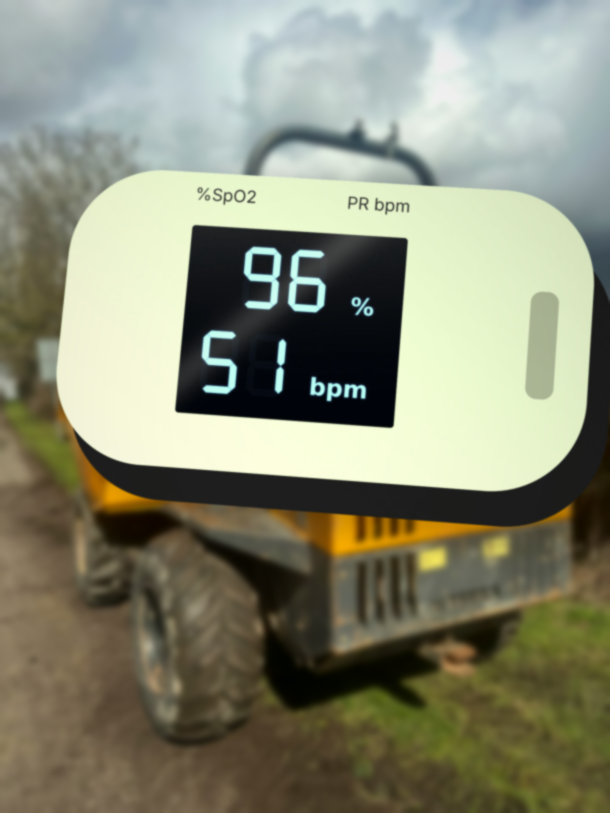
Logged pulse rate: 51 (bpm)
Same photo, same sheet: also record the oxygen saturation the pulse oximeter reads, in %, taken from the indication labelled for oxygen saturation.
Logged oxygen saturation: 96 (%)
